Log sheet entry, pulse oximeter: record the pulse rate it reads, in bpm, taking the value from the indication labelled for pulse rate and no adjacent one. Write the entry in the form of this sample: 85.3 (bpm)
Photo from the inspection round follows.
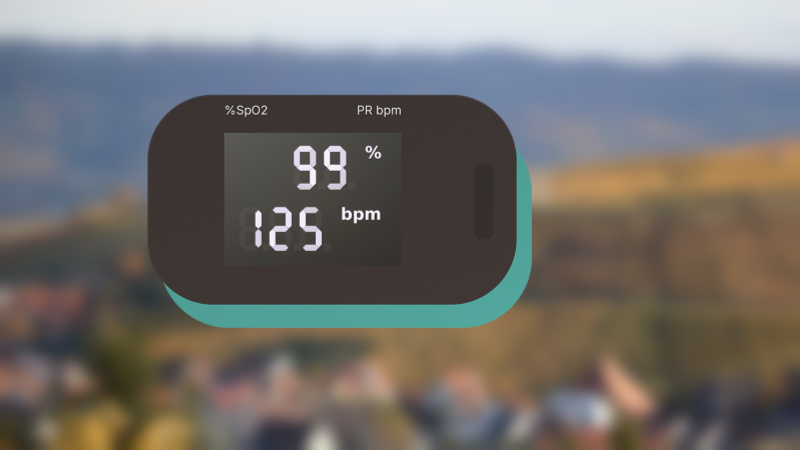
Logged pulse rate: 125 (bpm)
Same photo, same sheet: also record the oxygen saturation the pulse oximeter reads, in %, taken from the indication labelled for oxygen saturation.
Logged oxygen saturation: 99 (%)
